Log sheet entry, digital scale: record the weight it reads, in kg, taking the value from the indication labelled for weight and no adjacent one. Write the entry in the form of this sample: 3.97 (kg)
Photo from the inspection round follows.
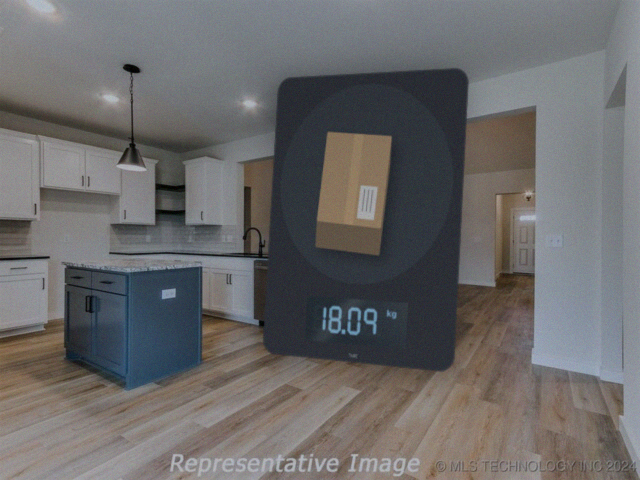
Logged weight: 18.09 (kg)
